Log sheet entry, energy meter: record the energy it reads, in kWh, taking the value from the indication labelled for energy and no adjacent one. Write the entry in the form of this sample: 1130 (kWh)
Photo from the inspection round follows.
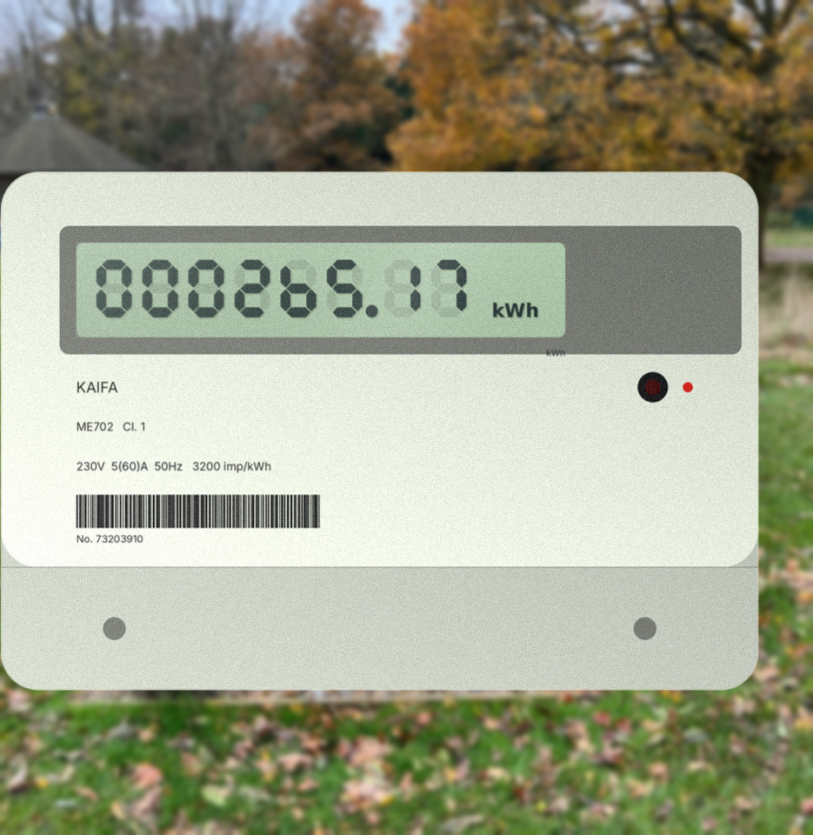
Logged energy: 265.17 (kWh)
